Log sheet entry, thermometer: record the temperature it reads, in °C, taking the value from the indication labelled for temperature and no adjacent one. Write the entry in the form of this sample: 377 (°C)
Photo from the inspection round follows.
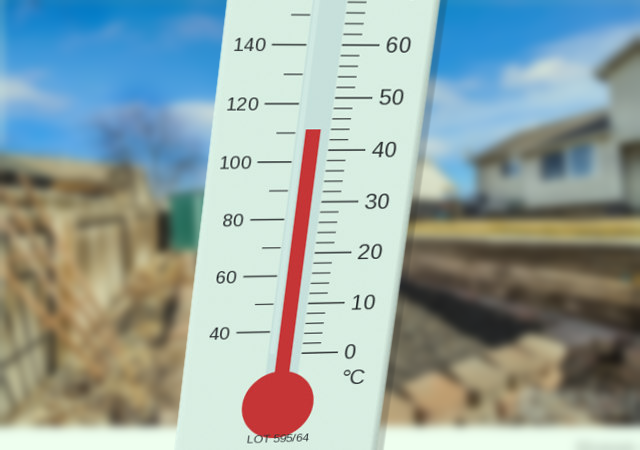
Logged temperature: 44 (°C)
